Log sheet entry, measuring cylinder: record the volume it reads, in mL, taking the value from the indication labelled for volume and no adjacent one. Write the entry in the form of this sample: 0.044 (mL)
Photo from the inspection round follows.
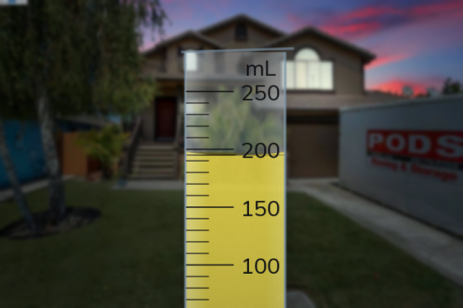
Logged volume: 195 (mL)
